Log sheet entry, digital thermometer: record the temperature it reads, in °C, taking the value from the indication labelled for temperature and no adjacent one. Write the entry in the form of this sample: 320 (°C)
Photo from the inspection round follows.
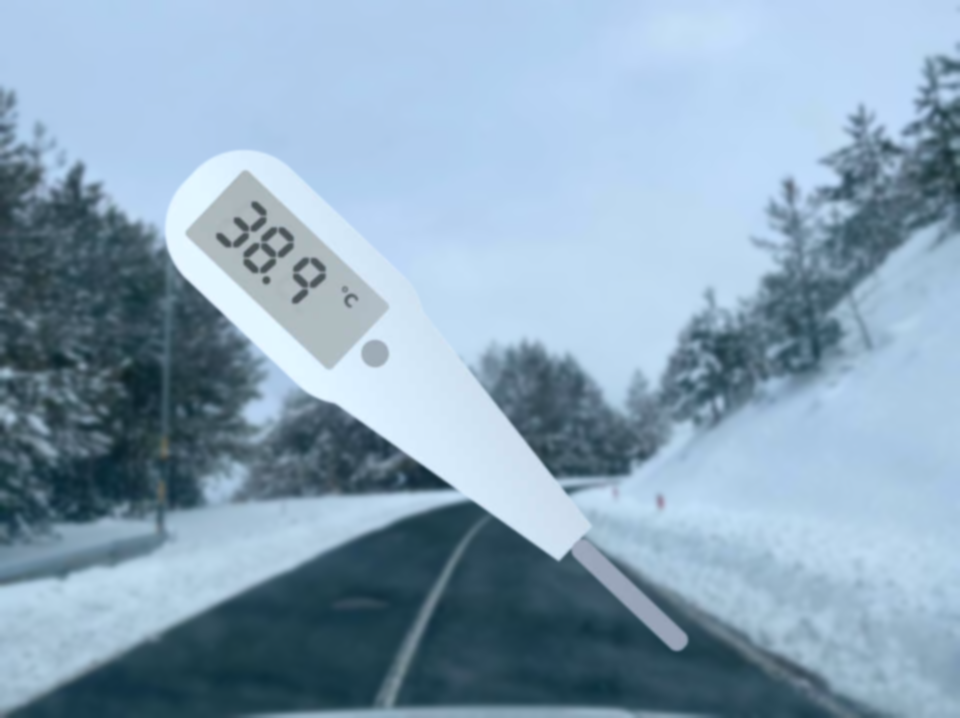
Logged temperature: 38.9 (°C)
